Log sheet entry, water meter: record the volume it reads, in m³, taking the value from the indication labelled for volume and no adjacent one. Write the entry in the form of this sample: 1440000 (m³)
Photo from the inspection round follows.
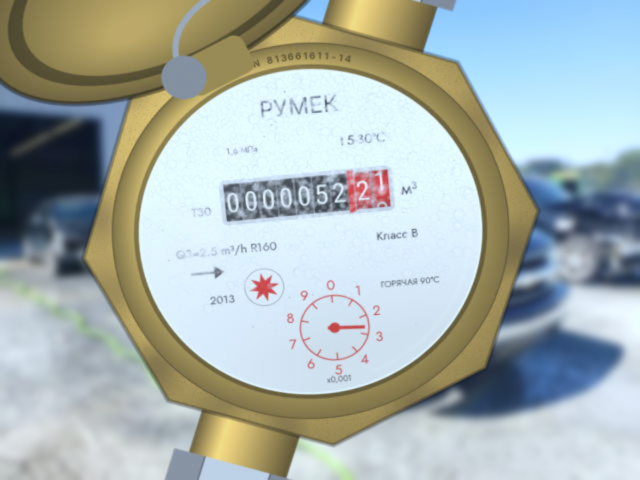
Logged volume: 52.212 (m³)
